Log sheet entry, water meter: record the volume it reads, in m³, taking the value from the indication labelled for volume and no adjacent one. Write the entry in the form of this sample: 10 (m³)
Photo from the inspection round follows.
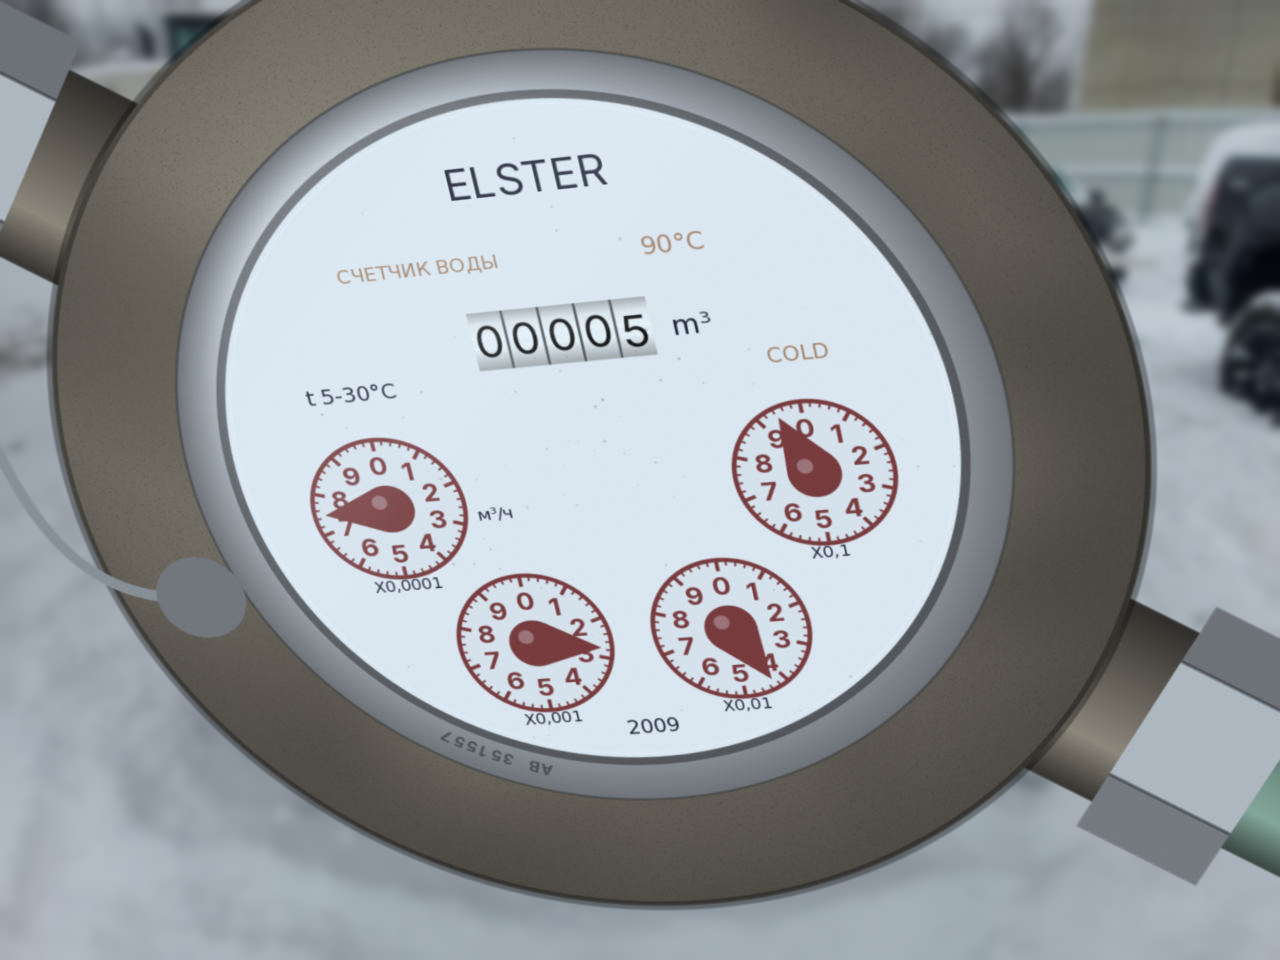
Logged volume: 4.9427 (m³)
